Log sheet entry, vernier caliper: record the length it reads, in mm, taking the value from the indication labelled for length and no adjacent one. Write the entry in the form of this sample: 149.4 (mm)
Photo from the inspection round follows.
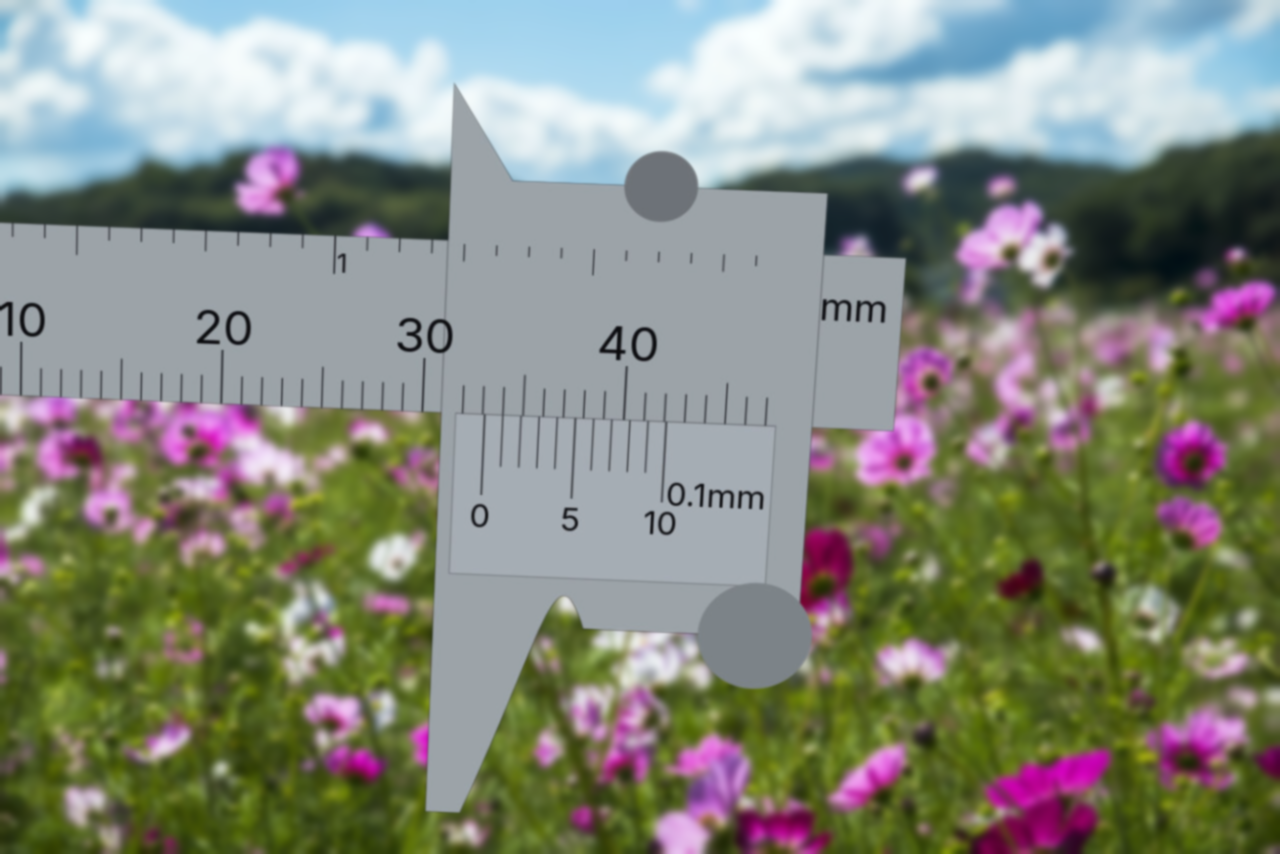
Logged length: 33.1 (mm)
